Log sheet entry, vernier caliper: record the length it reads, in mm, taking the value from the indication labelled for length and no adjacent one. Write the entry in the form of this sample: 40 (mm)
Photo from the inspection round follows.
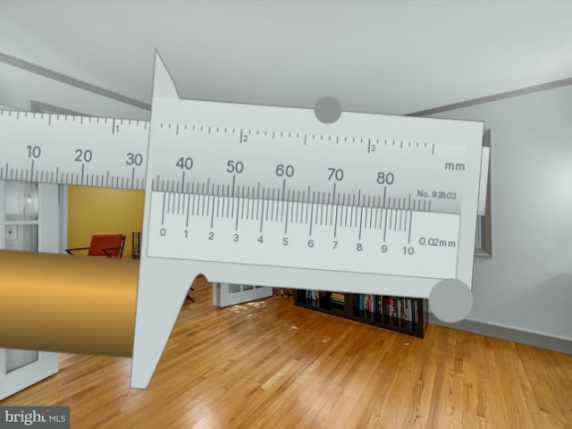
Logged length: 36.5 (mm)
